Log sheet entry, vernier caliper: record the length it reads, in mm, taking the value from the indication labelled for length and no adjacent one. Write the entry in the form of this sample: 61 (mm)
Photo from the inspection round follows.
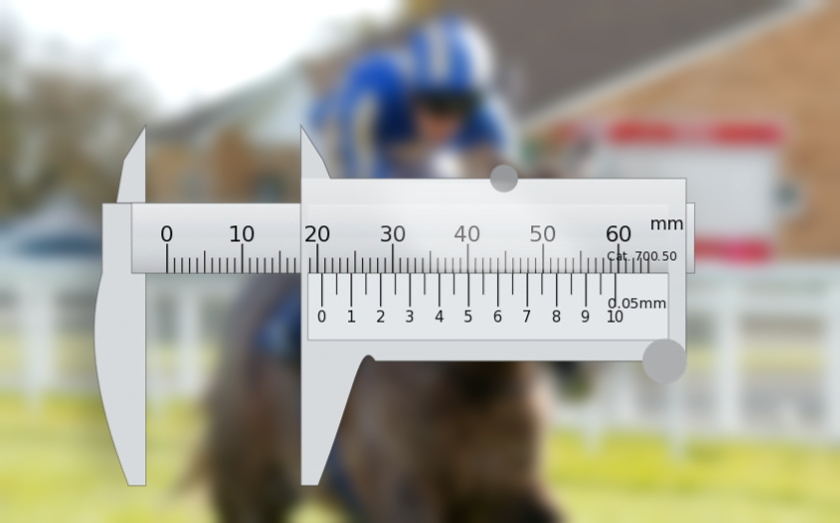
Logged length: 20.6 (mm)
